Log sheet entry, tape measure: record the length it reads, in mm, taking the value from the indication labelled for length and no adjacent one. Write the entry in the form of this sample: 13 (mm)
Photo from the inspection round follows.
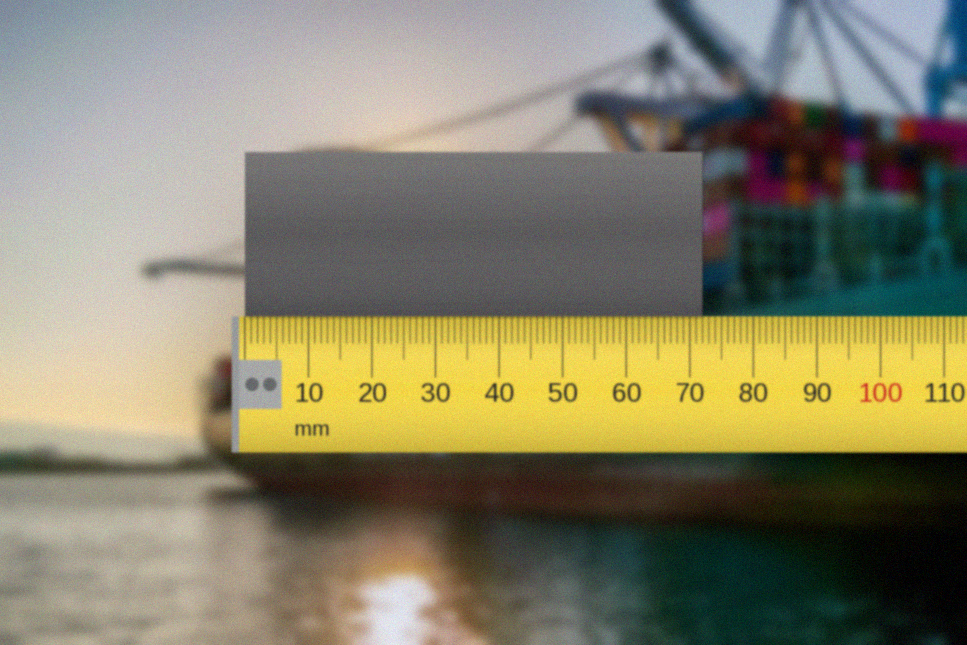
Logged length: 72 (mm)
